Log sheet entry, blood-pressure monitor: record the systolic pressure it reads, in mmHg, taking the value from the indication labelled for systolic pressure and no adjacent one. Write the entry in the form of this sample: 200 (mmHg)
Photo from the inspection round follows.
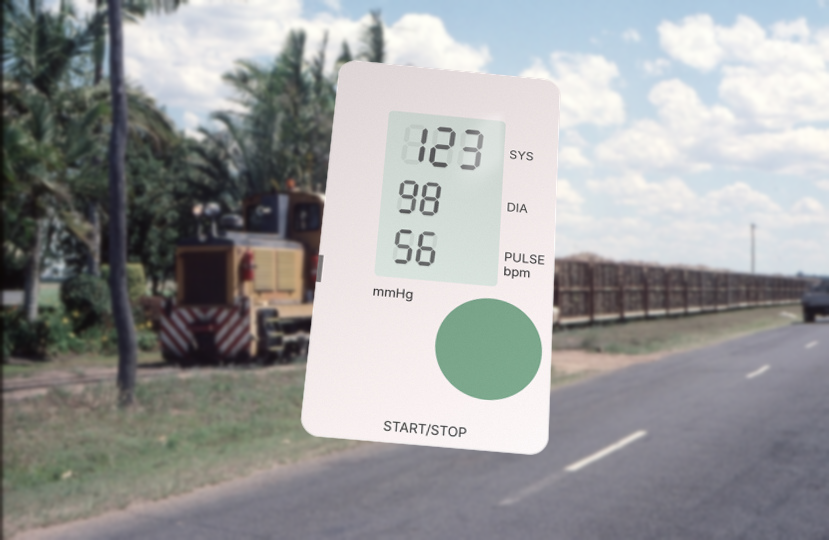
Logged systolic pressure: 123 (mmHg)
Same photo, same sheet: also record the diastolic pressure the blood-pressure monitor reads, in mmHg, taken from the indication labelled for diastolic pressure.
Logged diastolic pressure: 98 (mmHg)
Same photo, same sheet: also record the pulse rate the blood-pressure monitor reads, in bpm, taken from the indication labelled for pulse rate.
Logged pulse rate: 56 (bpm)
